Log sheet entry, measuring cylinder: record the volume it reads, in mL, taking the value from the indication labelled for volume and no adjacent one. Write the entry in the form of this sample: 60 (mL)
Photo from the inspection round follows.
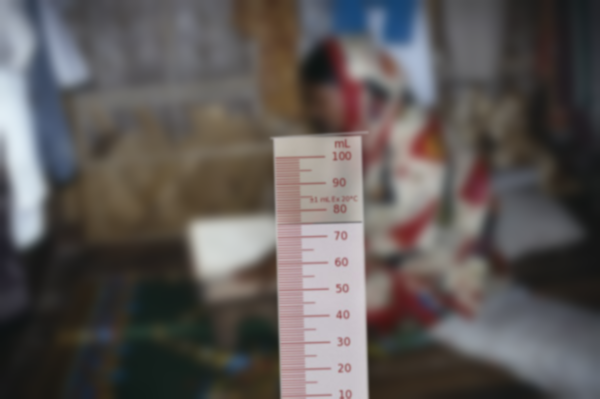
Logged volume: 75 (mL)
